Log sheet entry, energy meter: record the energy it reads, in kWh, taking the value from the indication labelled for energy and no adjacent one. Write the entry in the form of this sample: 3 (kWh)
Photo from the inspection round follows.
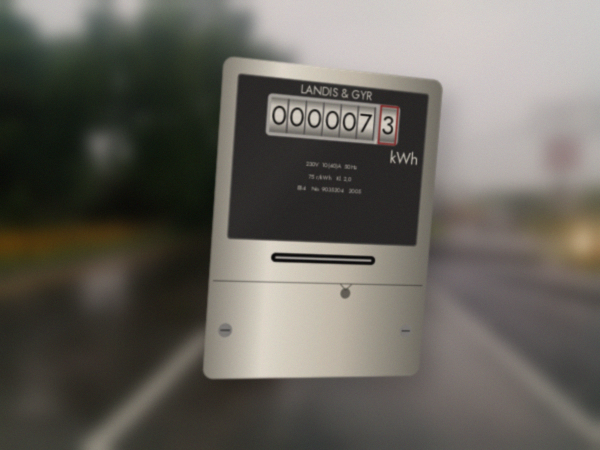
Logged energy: 7.3 (kWh)
